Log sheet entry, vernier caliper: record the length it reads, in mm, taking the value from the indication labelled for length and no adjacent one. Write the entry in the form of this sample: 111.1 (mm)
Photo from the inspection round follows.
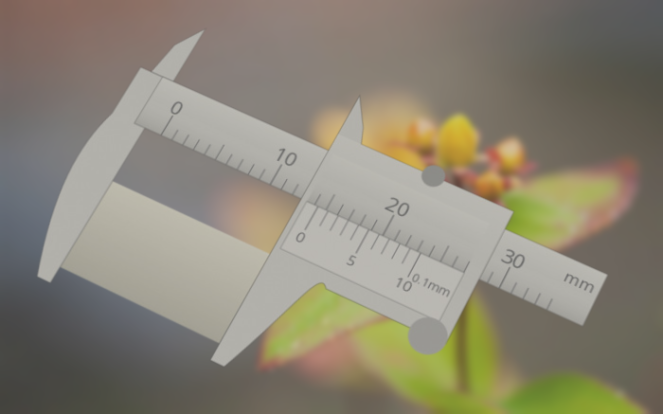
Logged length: 14.3 (mm)
